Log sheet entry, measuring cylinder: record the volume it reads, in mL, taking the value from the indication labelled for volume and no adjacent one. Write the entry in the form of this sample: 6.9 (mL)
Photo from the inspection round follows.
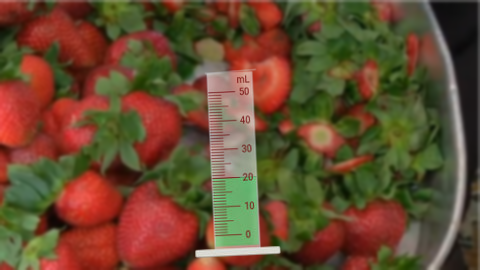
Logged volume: 20 (mL)
